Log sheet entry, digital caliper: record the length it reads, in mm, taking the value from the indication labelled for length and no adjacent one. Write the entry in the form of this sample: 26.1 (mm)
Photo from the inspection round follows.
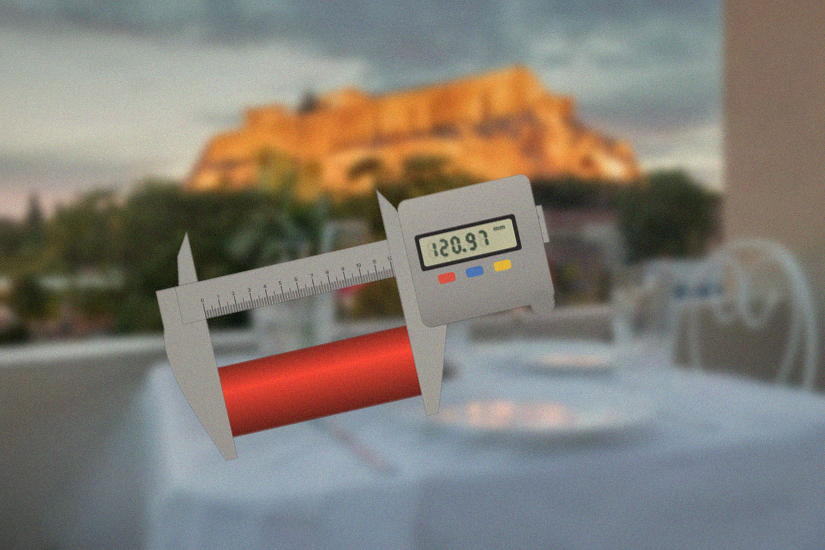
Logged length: 120.97 (mm)
